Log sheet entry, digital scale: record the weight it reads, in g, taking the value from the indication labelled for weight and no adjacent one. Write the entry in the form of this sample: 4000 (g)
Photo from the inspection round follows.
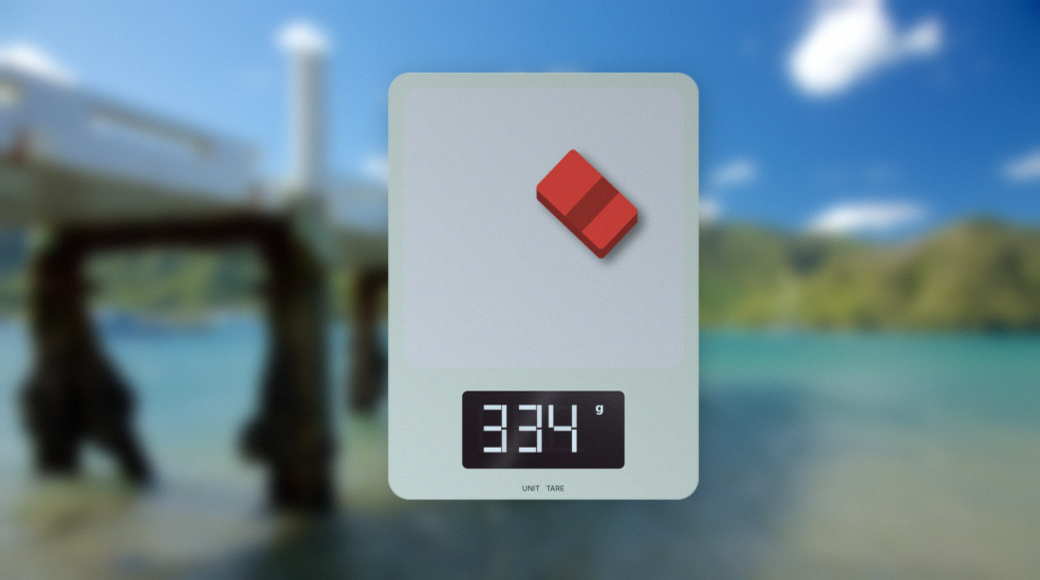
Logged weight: 334 (g)
